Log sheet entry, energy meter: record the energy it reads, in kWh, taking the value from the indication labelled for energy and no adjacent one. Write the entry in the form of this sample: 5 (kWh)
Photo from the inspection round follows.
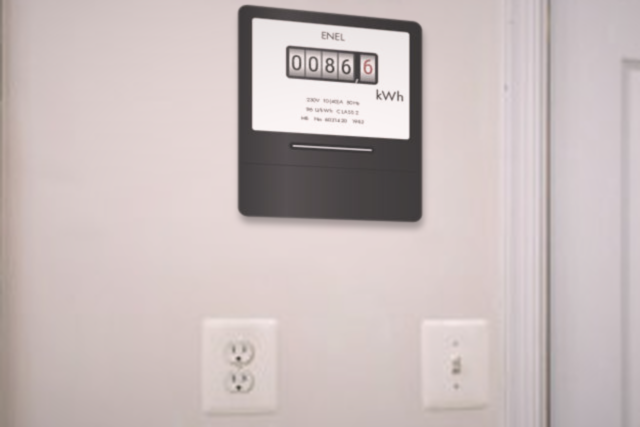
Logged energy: 86.6 (kWh)
